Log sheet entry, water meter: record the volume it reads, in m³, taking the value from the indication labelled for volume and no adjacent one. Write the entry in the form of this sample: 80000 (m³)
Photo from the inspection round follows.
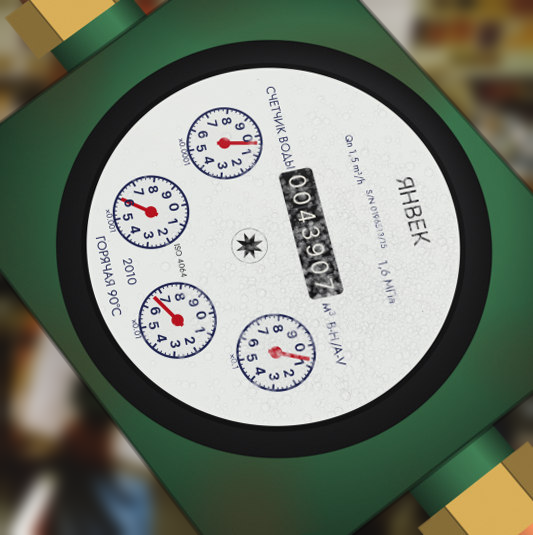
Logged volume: 43907.0660 (m³)
